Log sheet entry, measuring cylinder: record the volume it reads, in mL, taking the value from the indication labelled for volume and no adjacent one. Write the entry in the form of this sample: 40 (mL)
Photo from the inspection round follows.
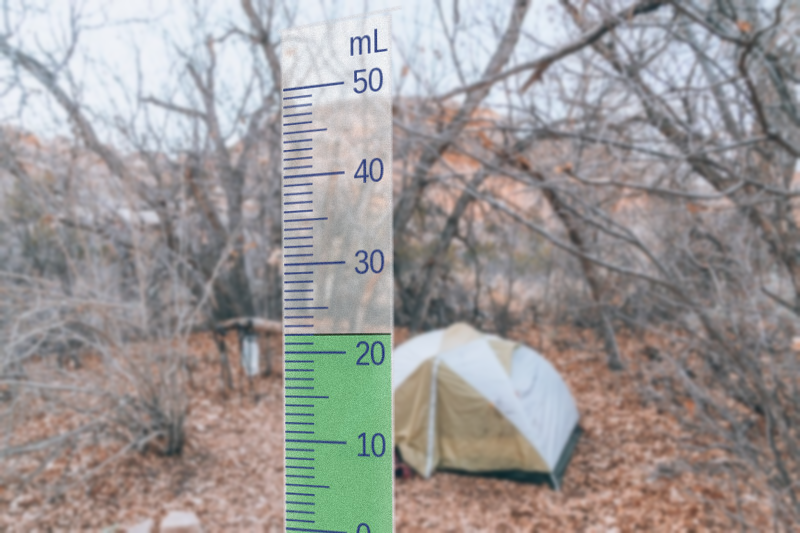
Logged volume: 22 (mL)
